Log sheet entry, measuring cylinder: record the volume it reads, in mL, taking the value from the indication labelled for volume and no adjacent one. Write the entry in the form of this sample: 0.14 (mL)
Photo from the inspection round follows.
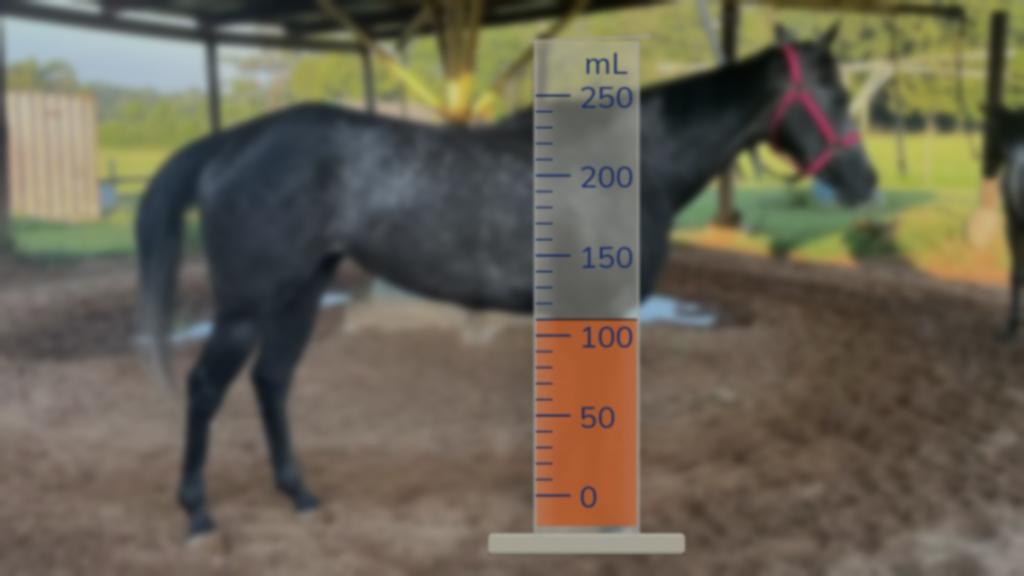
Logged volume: 110 (mL)
